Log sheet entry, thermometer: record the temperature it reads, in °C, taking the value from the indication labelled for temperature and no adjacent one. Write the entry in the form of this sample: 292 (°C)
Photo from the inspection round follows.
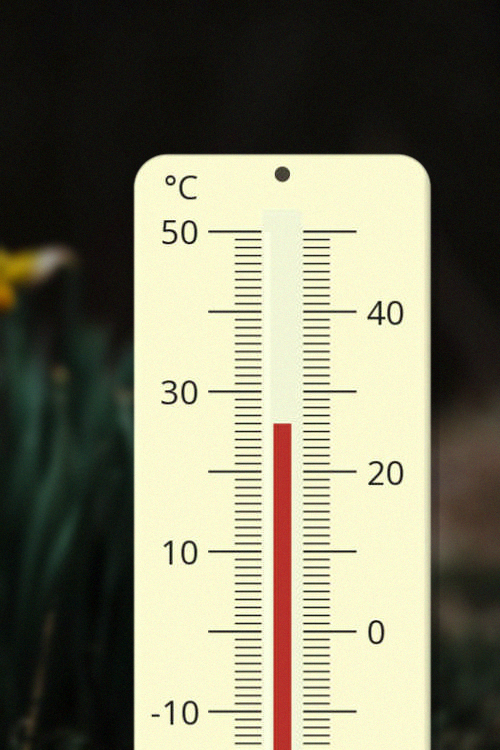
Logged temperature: 26 (°C)
